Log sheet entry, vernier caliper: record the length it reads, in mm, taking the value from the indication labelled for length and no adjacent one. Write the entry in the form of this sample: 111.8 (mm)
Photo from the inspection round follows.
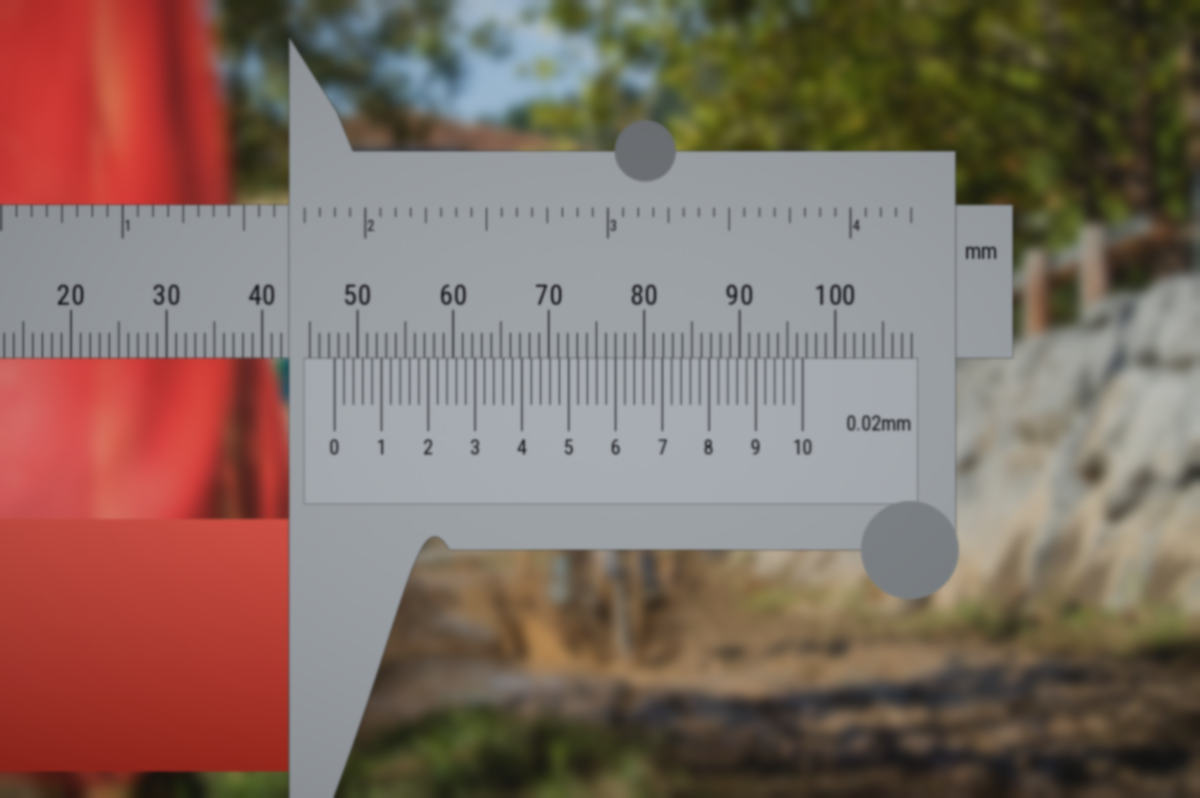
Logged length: 47.6 (mm)
